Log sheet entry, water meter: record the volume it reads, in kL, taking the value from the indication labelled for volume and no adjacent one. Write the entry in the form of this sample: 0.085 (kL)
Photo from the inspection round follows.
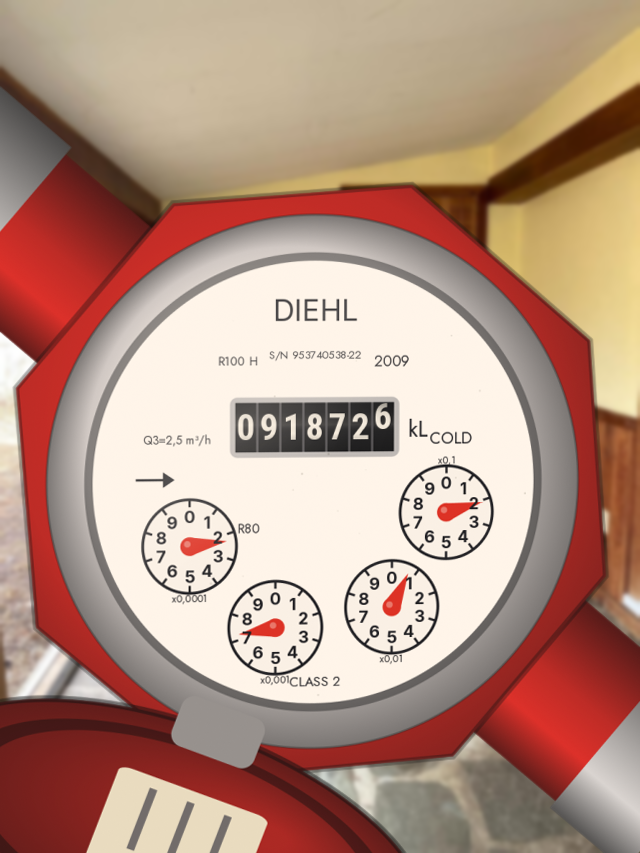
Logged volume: 918726.2072 (kL)
